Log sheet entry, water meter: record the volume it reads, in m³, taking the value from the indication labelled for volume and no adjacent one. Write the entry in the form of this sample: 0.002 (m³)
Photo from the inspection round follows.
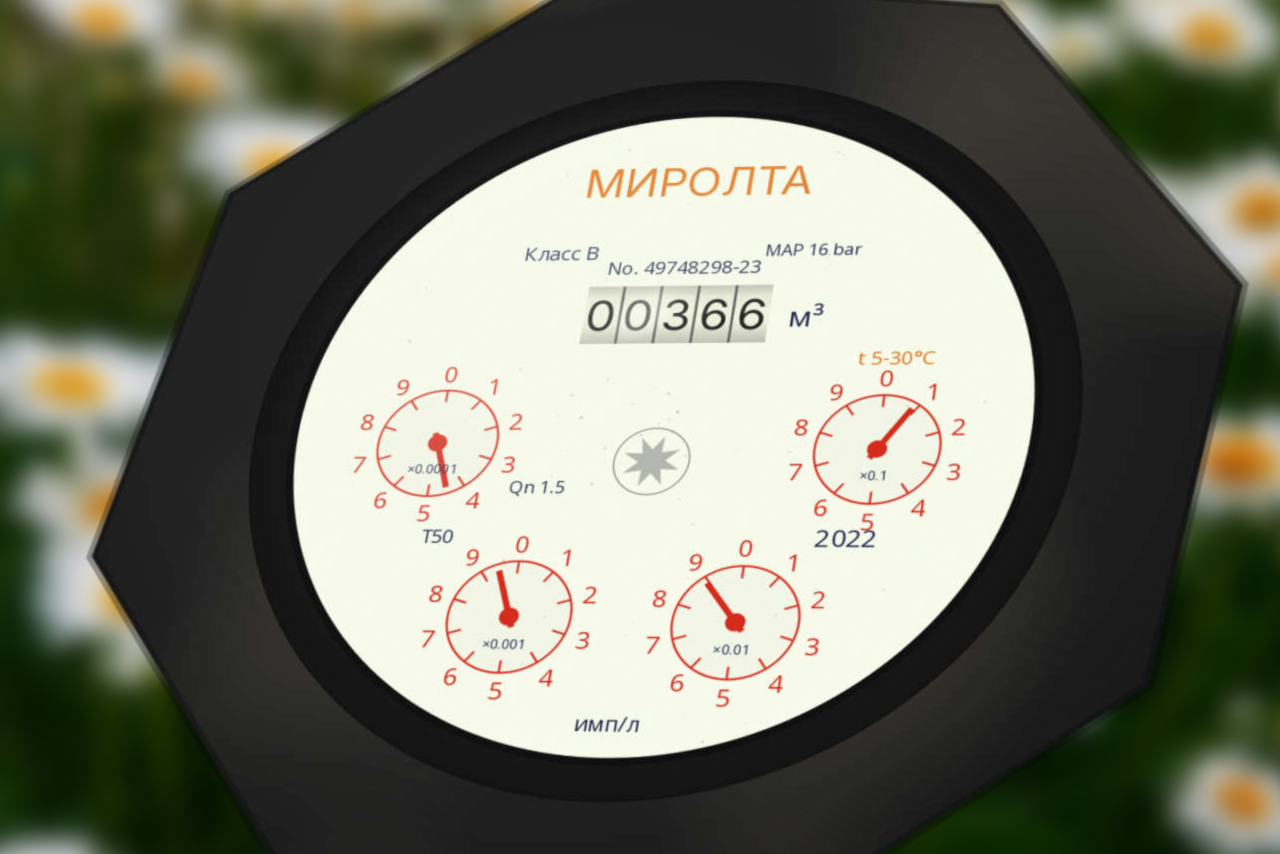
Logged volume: 366.0894 (m³)
